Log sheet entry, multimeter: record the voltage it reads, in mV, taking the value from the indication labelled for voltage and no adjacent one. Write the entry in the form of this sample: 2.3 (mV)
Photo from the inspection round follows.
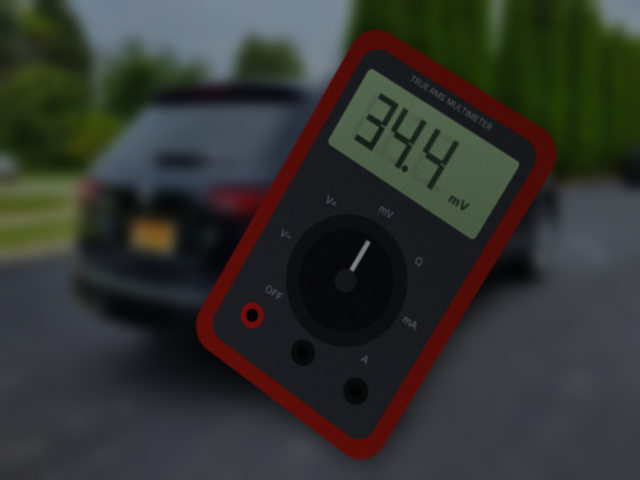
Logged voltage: 34.4 (mV)
